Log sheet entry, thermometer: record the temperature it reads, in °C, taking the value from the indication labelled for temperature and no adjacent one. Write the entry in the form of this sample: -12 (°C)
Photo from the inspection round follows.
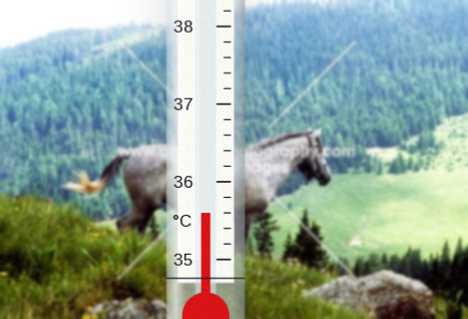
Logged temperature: 35.6 (°C)
